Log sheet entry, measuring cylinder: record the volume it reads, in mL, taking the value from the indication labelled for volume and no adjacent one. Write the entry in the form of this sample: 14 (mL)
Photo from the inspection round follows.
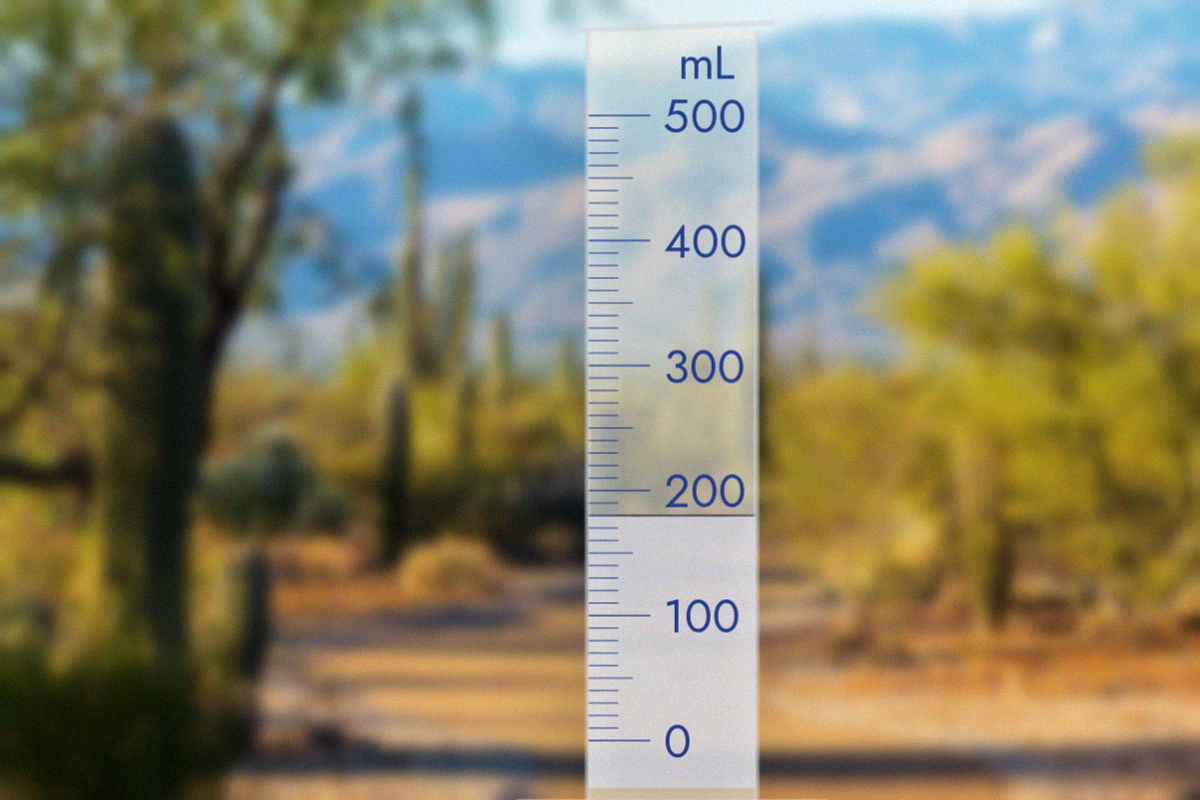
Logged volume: 180 (mL)
